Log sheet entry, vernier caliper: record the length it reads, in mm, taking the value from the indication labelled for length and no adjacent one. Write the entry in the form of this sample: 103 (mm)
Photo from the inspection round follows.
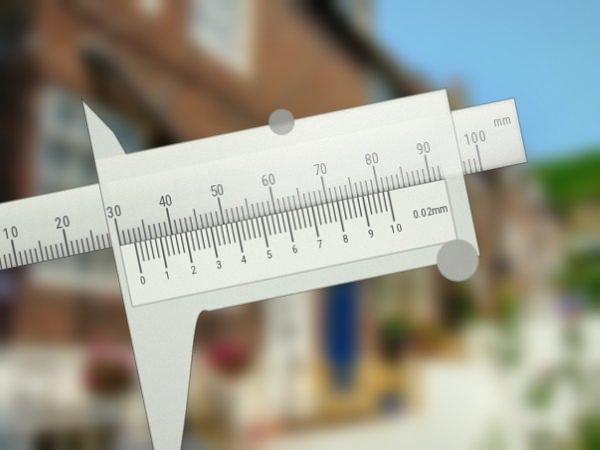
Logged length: 32.8 (mm)
